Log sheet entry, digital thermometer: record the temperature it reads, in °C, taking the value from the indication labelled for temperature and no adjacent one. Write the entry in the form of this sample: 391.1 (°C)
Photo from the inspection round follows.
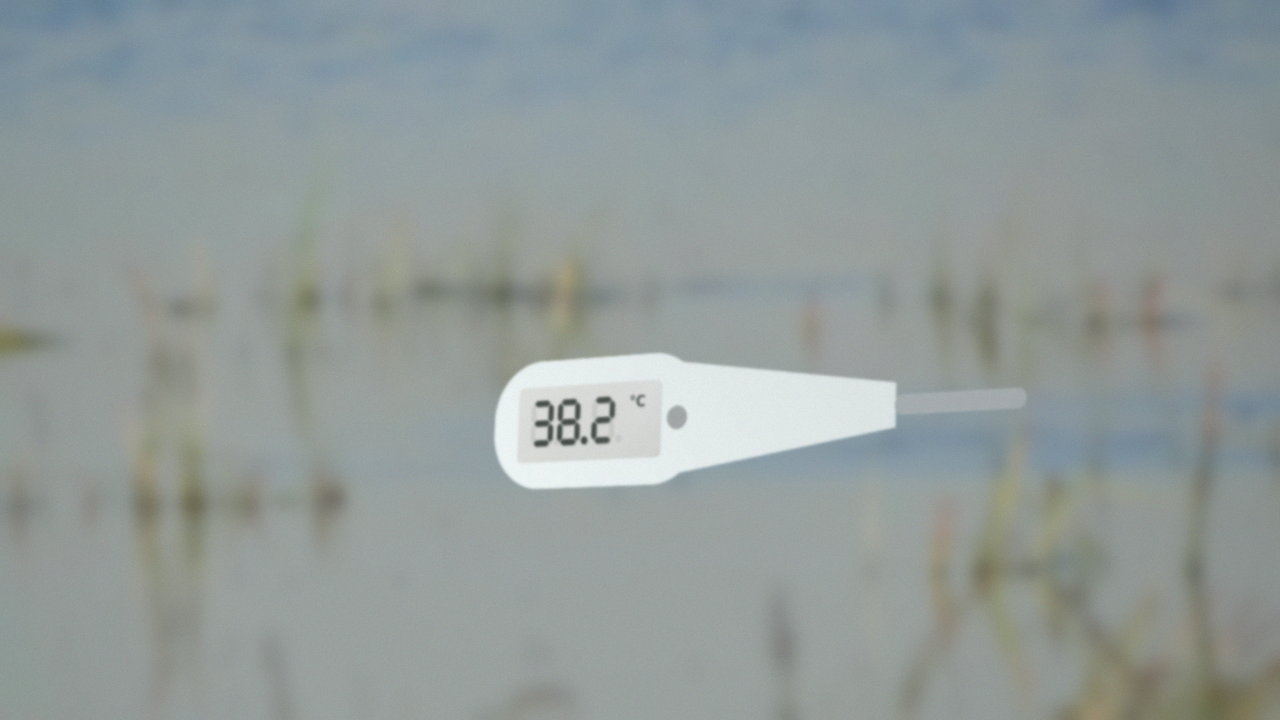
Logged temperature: 38.2 (°C)
